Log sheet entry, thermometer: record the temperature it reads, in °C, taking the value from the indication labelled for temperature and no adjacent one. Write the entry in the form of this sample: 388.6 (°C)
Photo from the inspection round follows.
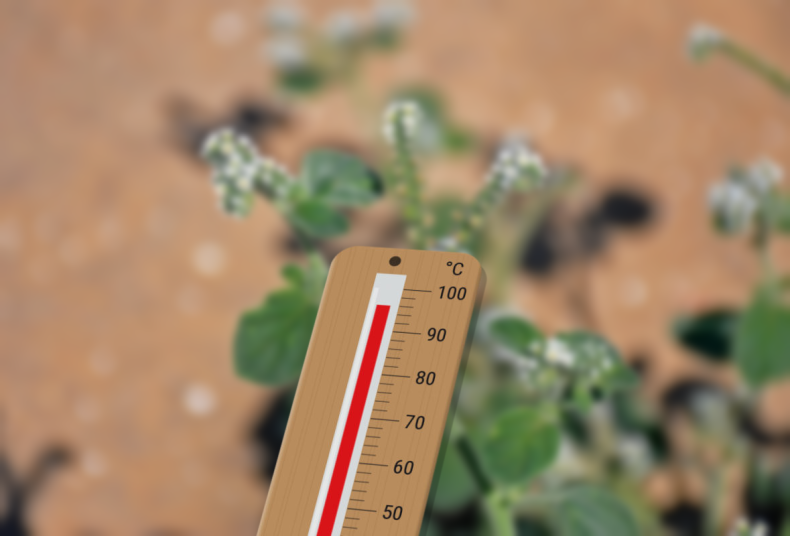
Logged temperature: 96 (°C)
